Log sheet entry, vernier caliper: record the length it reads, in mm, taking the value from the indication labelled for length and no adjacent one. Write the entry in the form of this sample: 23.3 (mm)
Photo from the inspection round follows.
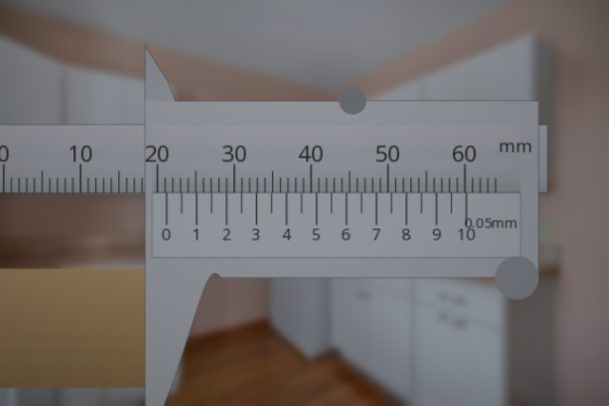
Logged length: 21.2 (mm)
